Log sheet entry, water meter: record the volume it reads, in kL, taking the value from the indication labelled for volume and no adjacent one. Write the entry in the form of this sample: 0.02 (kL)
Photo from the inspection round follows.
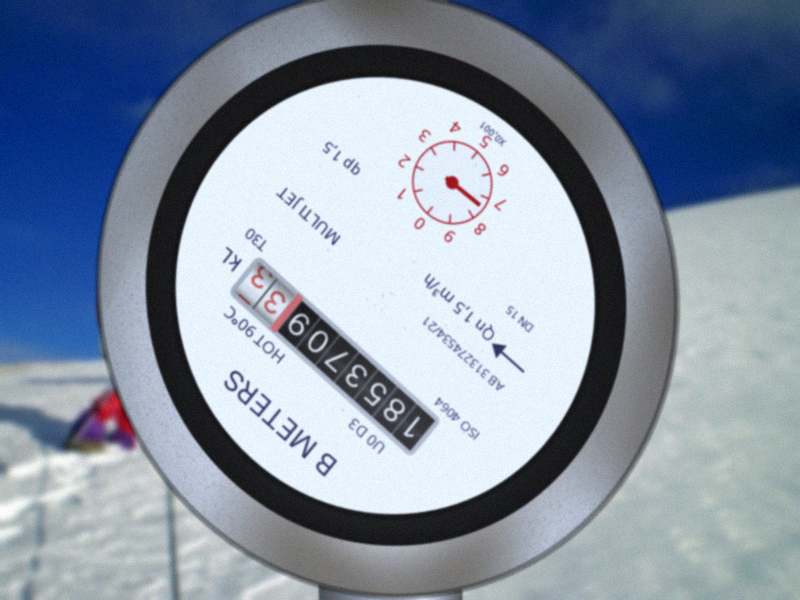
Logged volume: 1853709.327 (kL)
